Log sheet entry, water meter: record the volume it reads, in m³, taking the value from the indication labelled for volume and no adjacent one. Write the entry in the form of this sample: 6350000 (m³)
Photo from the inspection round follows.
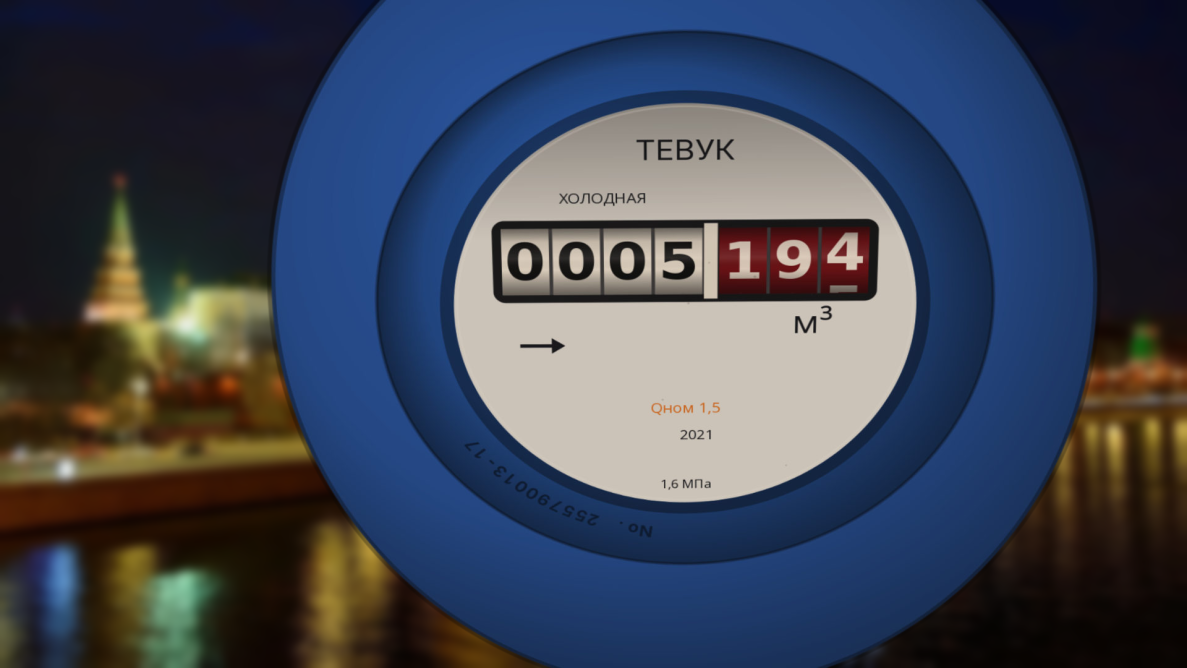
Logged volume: 5.194 (m³)
